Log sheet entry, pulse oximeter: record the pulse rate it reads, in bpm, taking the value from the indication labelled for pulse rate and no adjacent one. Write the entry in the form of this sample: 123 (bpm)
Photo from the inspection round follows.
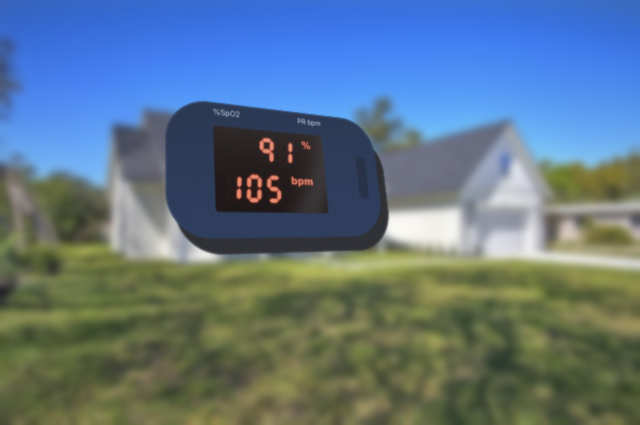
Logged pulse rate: 105 (bpm)
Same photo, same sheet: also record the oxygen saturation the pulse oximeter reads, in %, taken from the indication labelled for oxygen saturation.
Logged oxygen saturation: 91 (%)
